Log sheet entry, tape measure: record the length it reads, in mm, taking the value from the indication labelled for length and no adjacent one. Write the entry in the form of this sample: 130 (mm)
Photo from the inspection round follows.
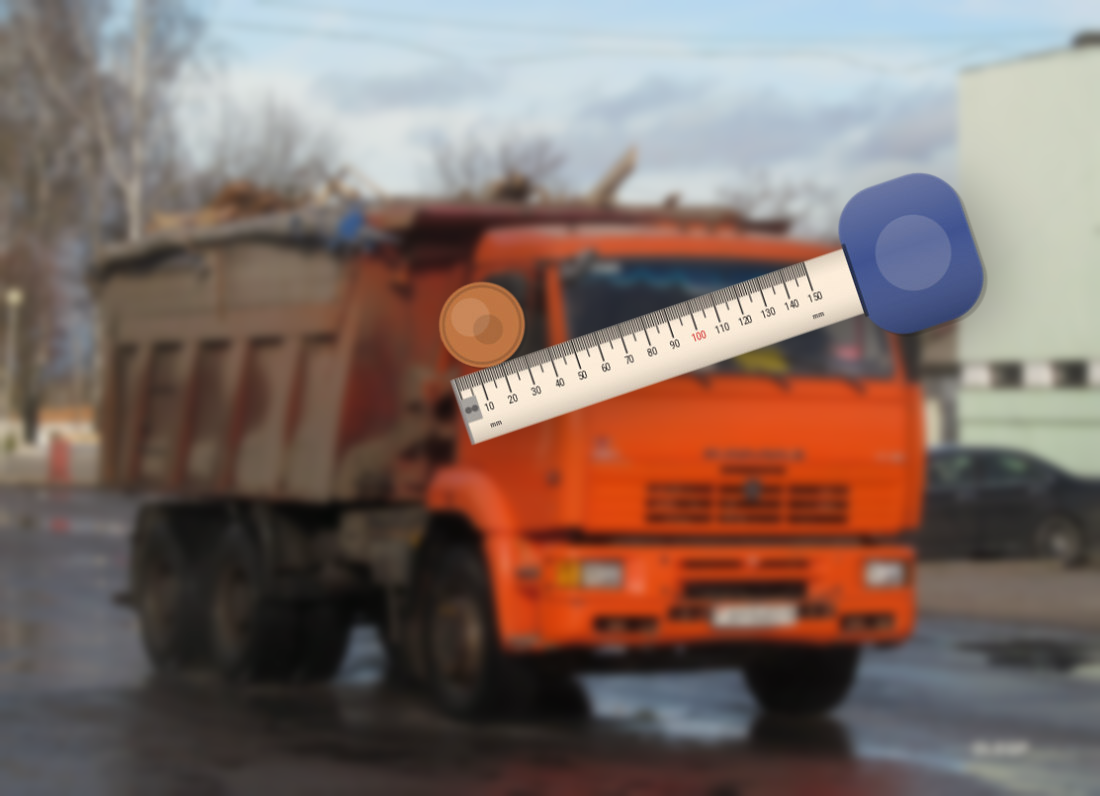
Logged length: 35 (mm)
